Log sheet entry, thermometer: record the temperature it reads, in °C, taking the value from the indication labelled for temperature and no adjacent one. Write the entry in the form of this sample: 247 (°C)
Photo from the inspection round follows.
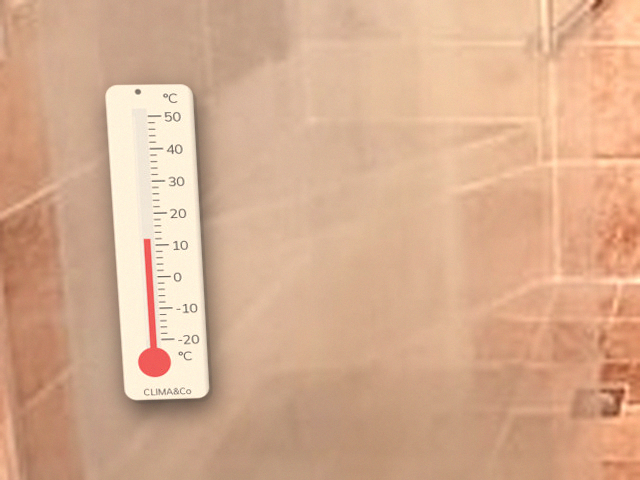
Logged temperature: 12 (°C)
